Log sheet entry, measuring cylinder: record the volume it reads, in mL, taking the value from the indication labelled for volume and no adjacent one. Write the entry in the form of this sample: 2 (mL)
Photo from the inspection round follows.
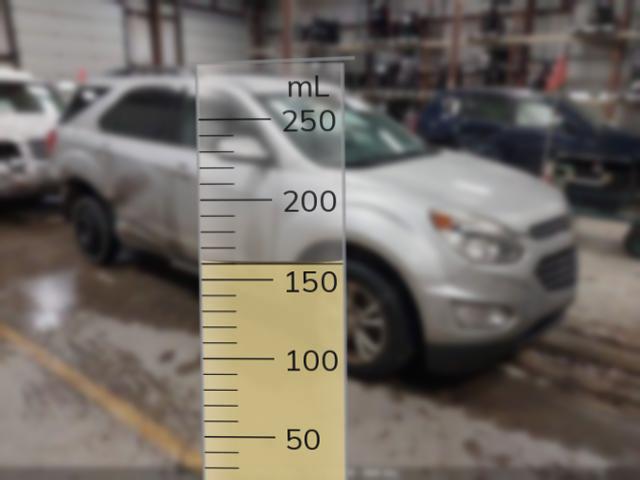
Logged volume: 160 (mL)
